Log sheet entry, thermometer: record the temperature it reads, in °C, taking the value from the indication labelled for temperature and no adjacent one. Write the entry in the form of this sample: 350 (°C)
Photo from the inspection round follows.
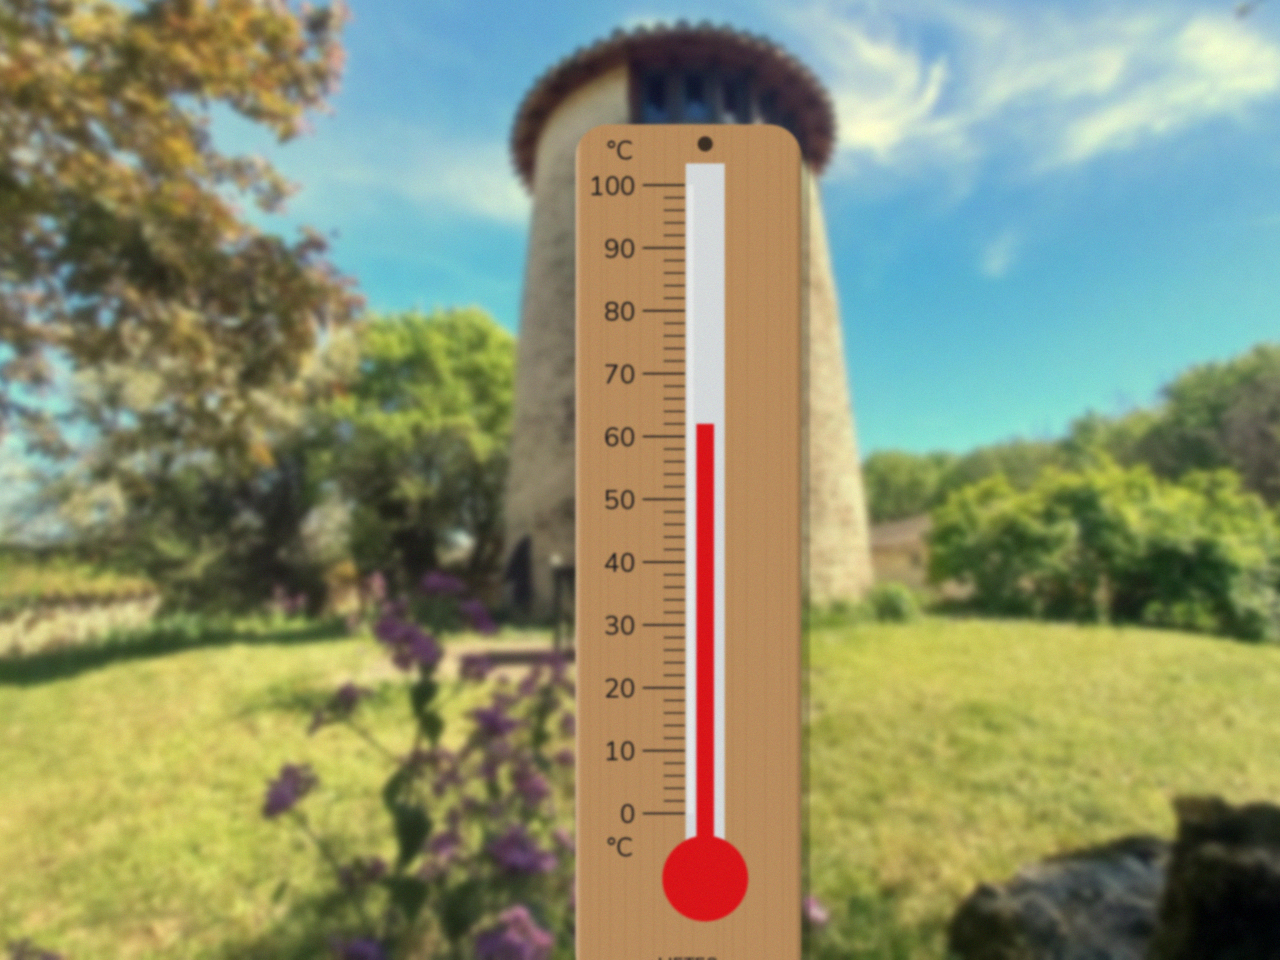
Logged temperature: 62 (°C)
